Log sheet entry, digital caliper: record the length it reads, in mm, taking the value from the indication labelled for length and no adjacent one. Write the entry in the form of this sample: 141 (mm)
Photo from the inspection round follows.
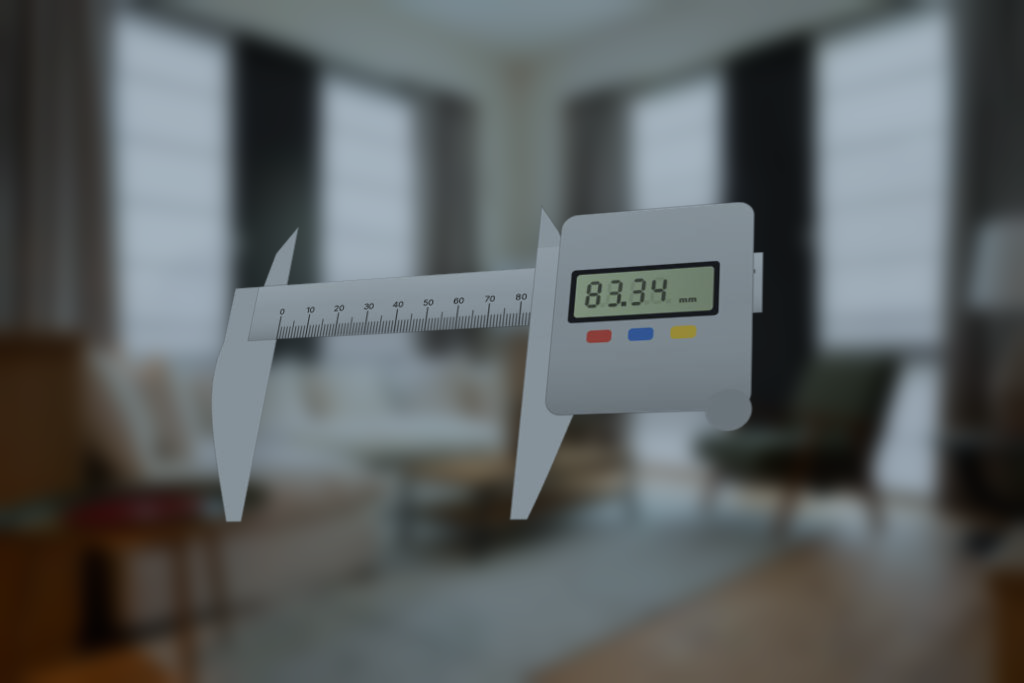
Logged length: 83.34 (mm)
